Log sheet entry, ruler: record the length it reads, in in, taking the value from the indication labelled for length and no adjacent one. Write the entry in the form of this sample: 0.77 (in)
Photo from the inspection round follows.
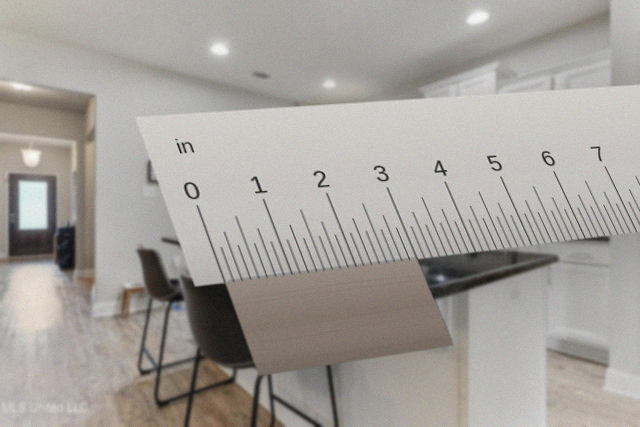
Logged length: 3 (in)
